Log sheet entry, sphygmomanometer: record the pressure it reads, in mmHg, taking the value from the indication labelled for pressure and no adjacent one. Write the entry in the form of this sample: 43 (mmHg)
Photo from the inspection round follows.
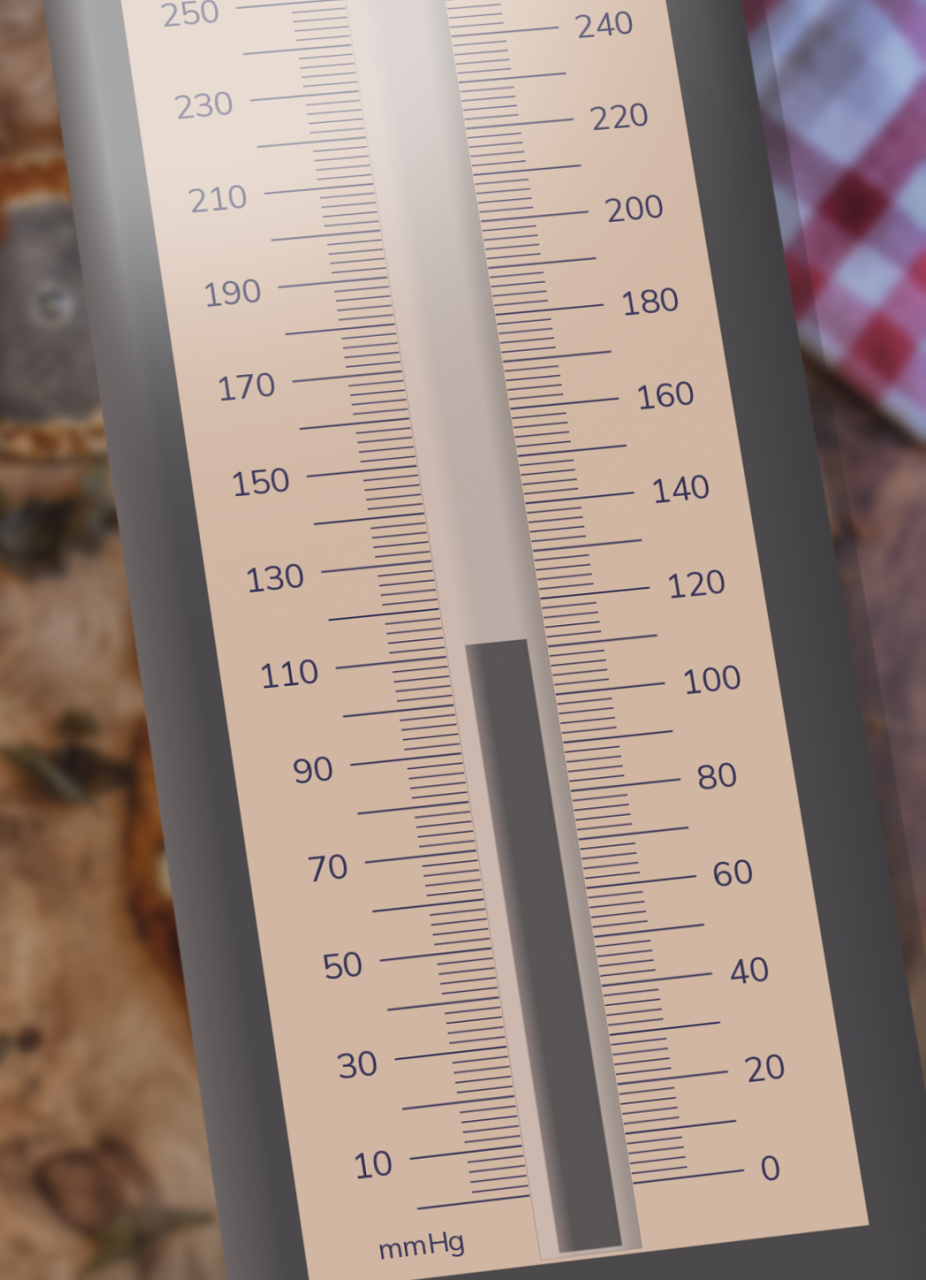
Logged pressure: 112 (mmHg)
